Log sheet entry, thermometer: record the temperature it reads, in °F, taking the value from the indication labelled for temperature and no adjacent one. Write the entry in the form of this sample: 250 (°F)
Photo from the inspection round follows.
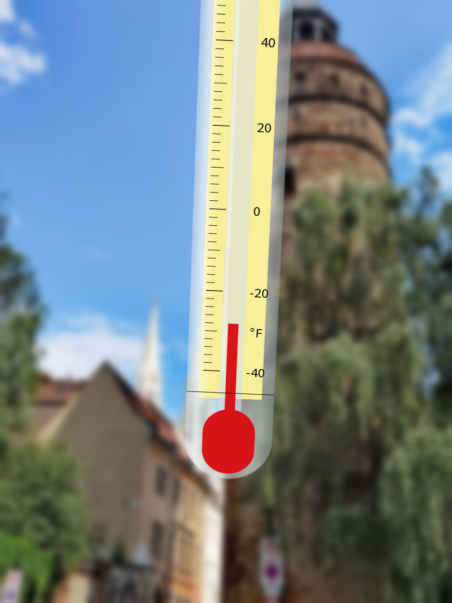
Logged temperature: -28 (°F)
